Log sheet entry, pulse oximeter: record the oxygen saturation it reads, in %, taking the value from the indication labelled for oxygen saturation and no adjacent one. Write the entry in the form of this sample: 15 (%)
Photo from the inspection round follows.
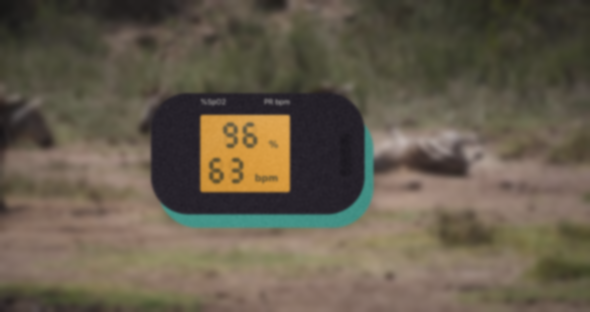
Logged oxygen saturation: 96 (%)
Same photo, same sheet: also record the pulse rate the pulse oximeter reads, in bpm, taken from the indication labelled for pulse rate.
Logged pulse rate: 63 (bpm)
